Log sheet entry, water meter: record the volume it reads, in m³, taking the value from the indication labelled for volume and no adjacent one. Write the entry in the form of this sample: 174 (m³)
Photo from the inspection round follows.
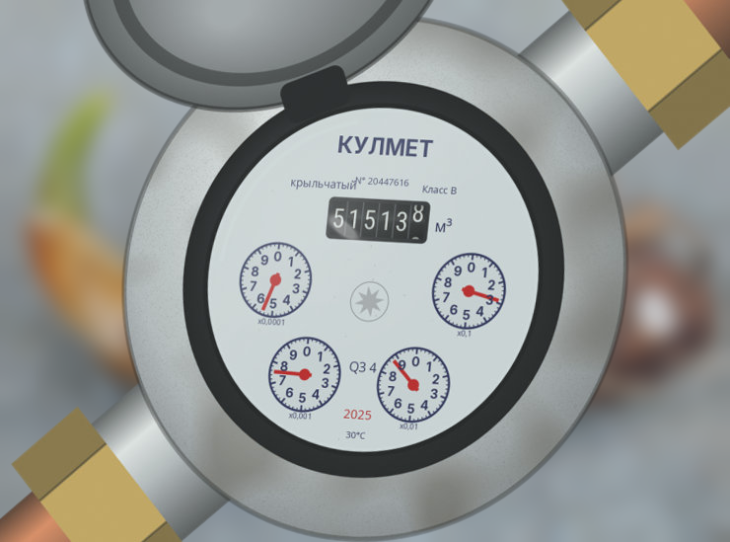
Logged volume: 515138.2875 (m³)
